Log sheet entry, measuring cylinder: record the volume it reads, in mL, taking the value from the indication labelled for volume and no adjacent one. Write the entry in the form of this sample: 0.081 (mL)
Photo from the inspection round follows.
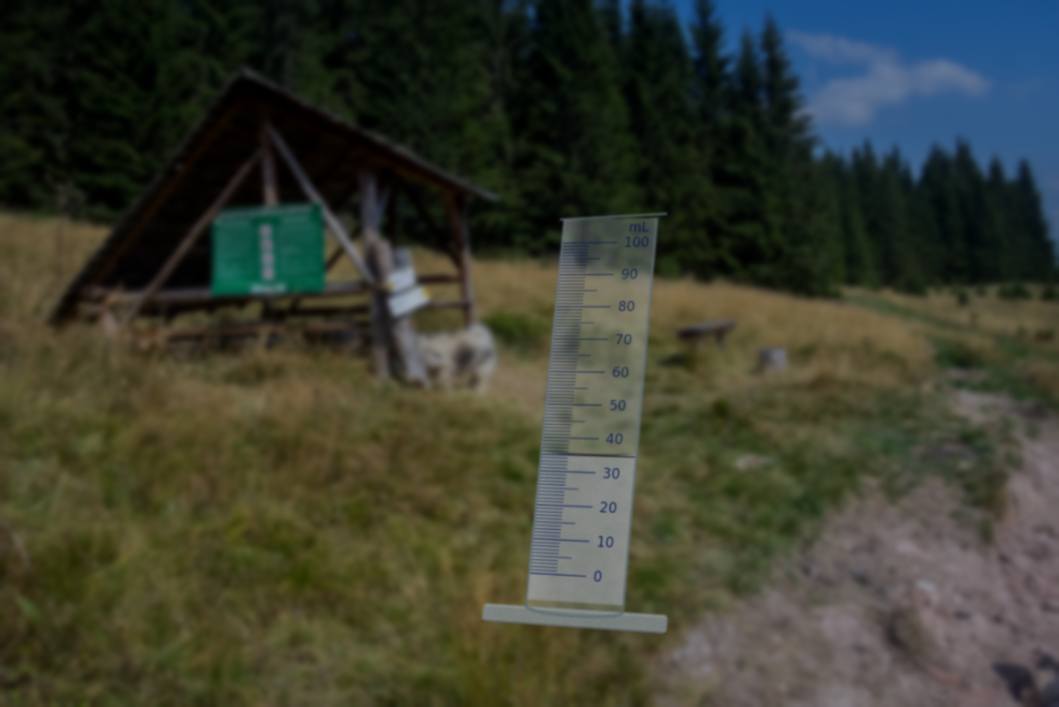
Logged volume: 35 (mL)
